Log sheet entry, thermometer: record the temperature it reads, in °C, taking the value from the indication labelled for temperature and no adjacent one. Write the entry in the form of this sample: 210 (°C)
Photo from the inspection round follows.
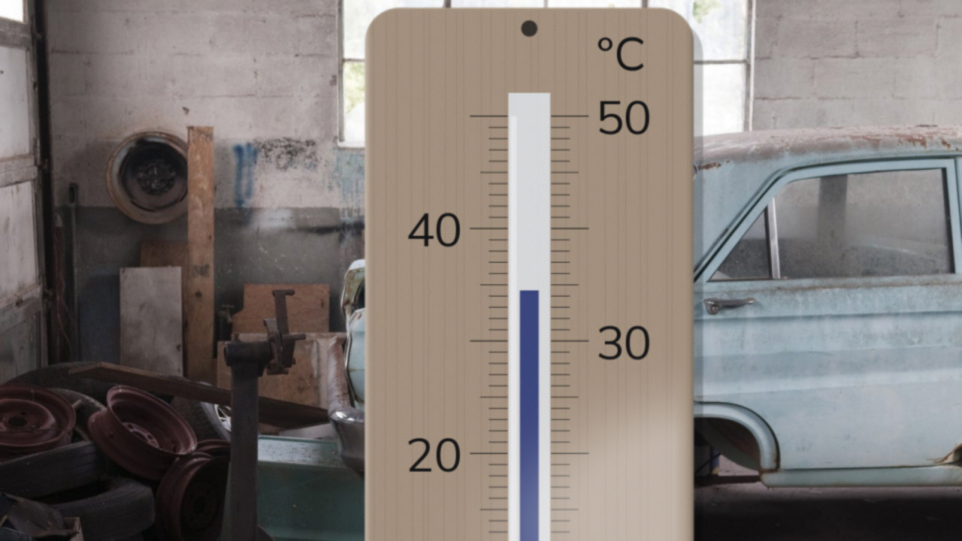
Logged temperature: 34.5 (°C)
